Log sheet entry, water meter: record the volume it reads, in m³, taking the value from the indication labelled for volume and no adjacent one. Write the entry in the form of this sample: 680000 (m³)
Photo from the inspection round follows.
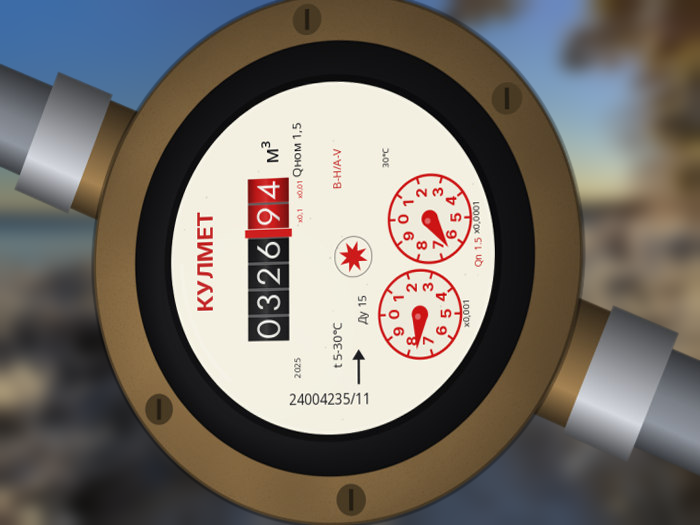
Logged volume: 326.9476 (m³)
